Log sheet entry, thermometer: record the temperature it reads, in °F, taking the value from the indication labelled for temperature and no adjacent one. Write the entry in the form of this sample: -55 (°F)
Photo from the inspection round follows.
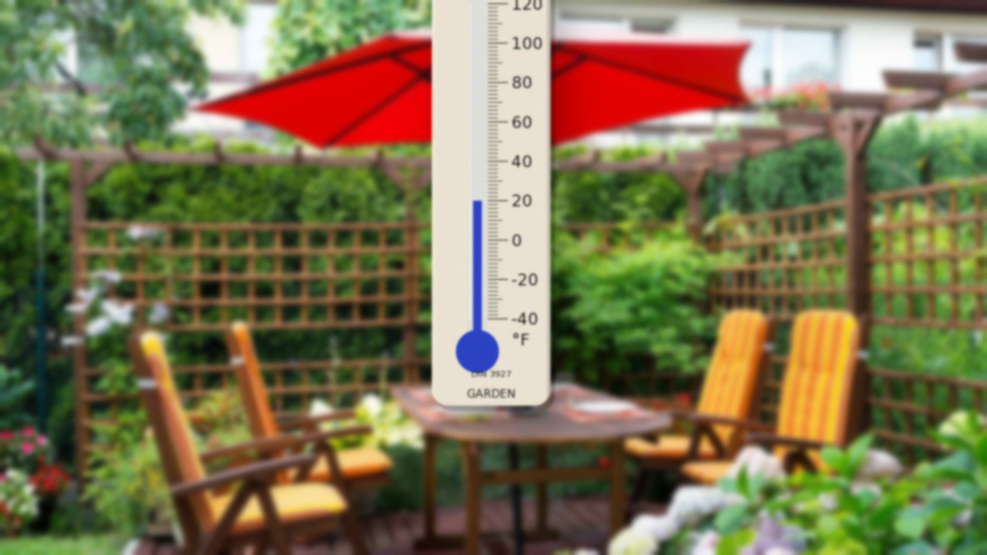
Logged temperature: 20 (°F)
